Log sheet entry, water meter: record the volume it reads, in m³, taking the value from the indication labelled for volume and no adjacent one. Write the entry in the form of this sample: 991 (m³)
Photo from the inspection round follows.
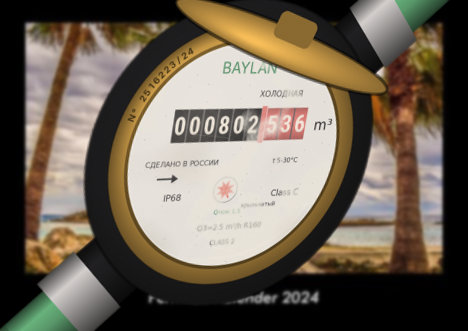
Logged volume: 802.536 (m³)
